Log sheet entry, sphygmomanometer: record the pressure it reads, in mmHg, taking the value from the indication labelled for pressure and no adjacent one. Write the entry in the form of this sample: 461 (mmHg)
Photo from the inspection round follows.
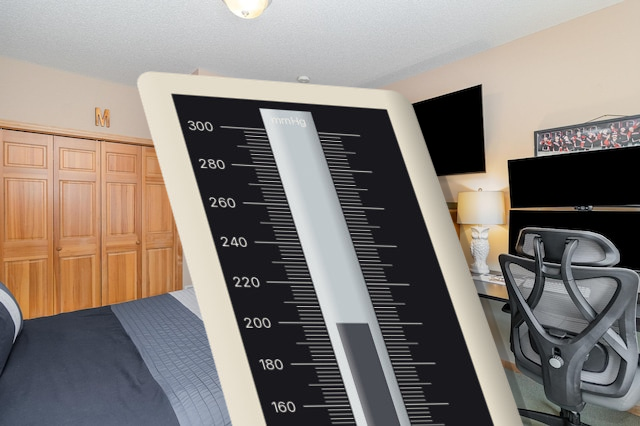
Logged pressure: 200 (mmHg)
